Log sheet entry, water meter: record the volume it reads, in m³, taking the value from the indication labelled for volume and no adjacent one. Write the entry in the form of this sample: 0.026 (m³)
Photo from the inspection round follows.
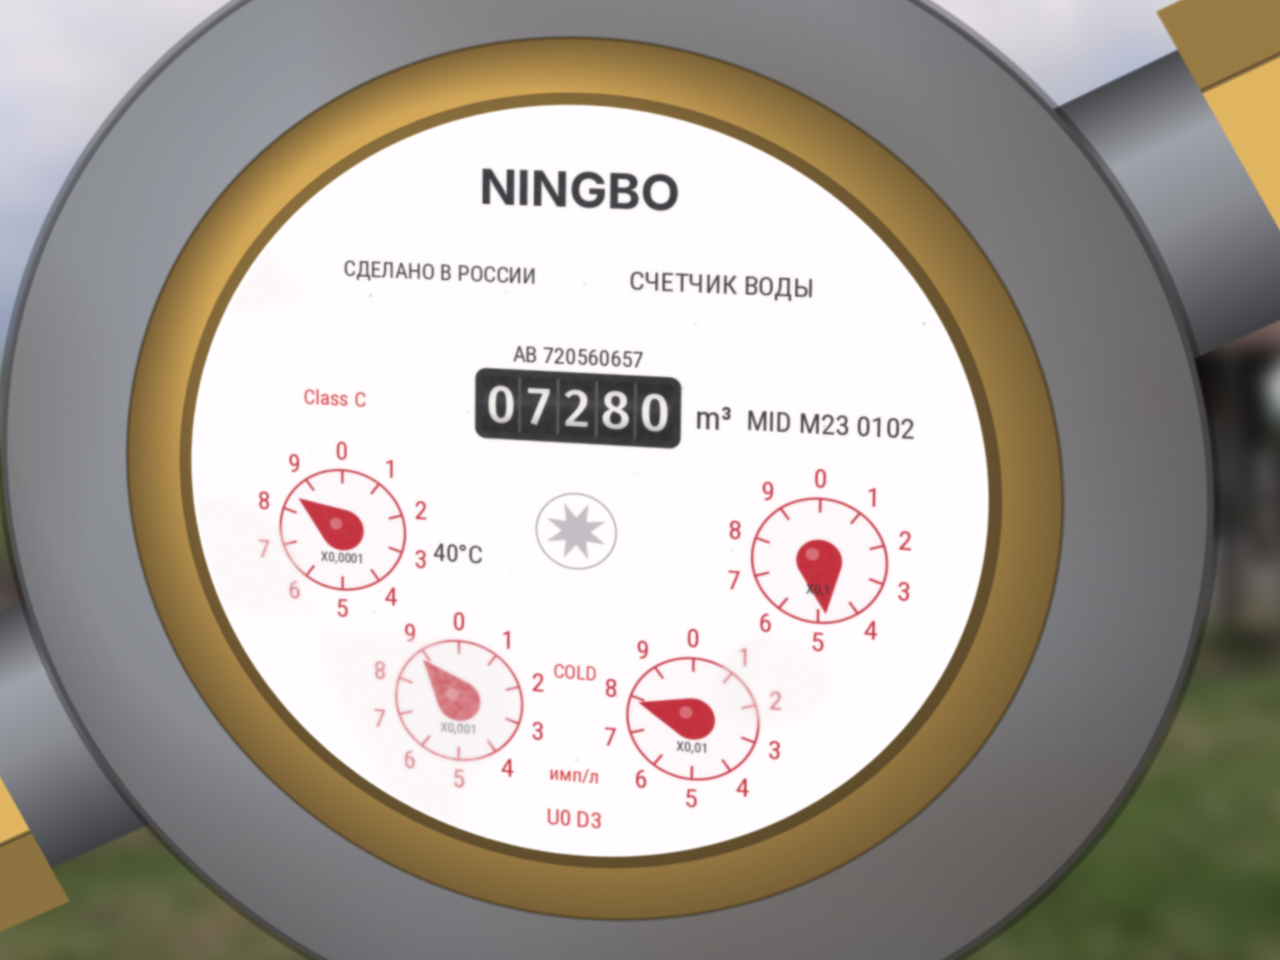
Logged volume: 7280.4788 (m³)
